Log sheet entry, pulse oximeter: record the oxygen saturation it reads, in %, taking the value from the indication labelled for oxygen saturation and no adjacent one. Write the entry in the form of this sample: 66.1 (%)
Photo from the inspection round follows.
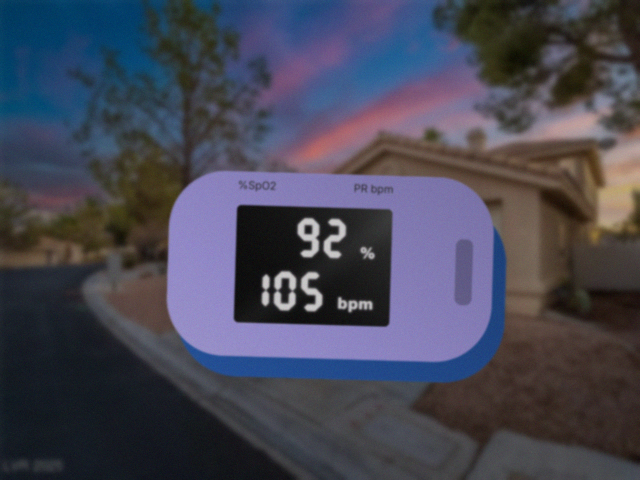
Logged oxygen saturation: 92 (%)
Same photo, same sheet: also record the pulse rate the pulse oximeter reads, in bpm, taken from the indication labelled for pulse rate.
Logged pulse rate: 105 (bpm)
